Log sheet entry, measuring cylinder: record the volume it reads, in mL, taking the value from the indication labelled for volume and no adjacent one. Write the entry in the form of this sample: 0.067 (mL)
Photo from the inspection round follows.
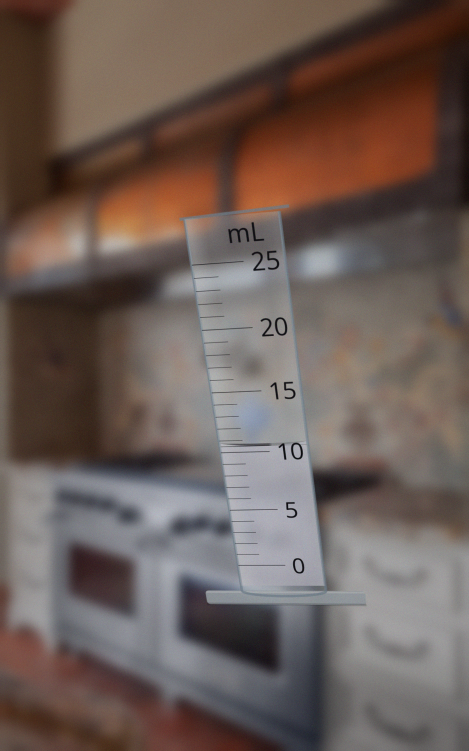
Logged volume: 10.5 (mL)
